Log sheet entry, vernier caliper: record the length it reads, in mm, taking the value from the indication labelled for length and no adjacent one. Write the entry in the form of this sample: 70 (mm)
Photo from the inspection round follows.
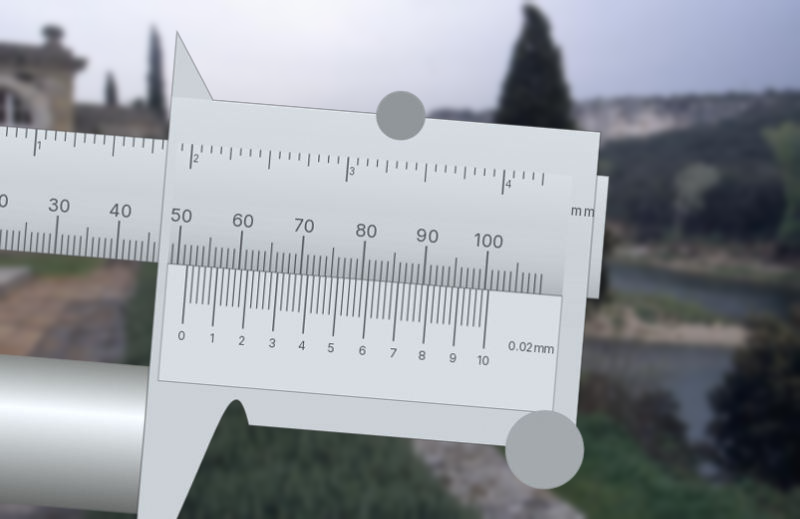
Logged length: 51.6 (mm)
